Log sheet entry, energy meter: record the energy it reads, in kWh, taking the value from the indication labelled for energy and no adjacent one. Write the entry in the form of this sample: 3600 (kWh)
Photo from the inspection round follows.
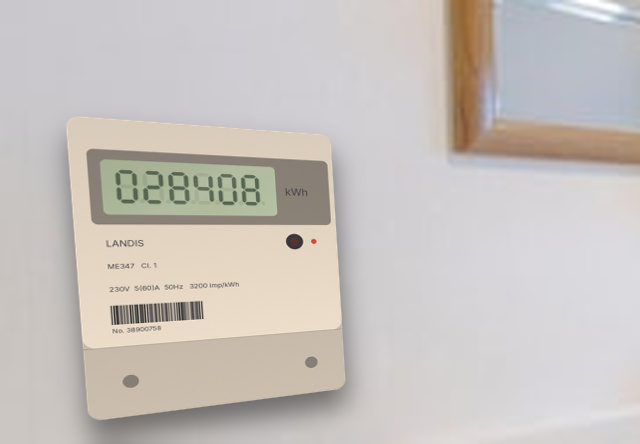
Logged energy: 28408 (kWh)
